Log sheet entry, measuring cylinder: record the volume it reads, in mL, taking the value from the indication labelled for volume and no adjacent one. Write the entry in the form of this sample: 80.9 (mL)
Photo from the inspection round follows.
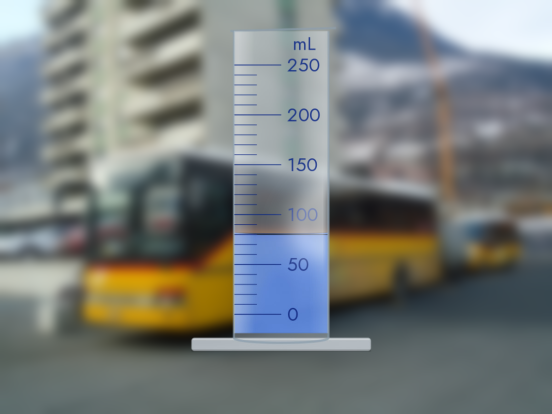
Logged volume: 80 (mL)
